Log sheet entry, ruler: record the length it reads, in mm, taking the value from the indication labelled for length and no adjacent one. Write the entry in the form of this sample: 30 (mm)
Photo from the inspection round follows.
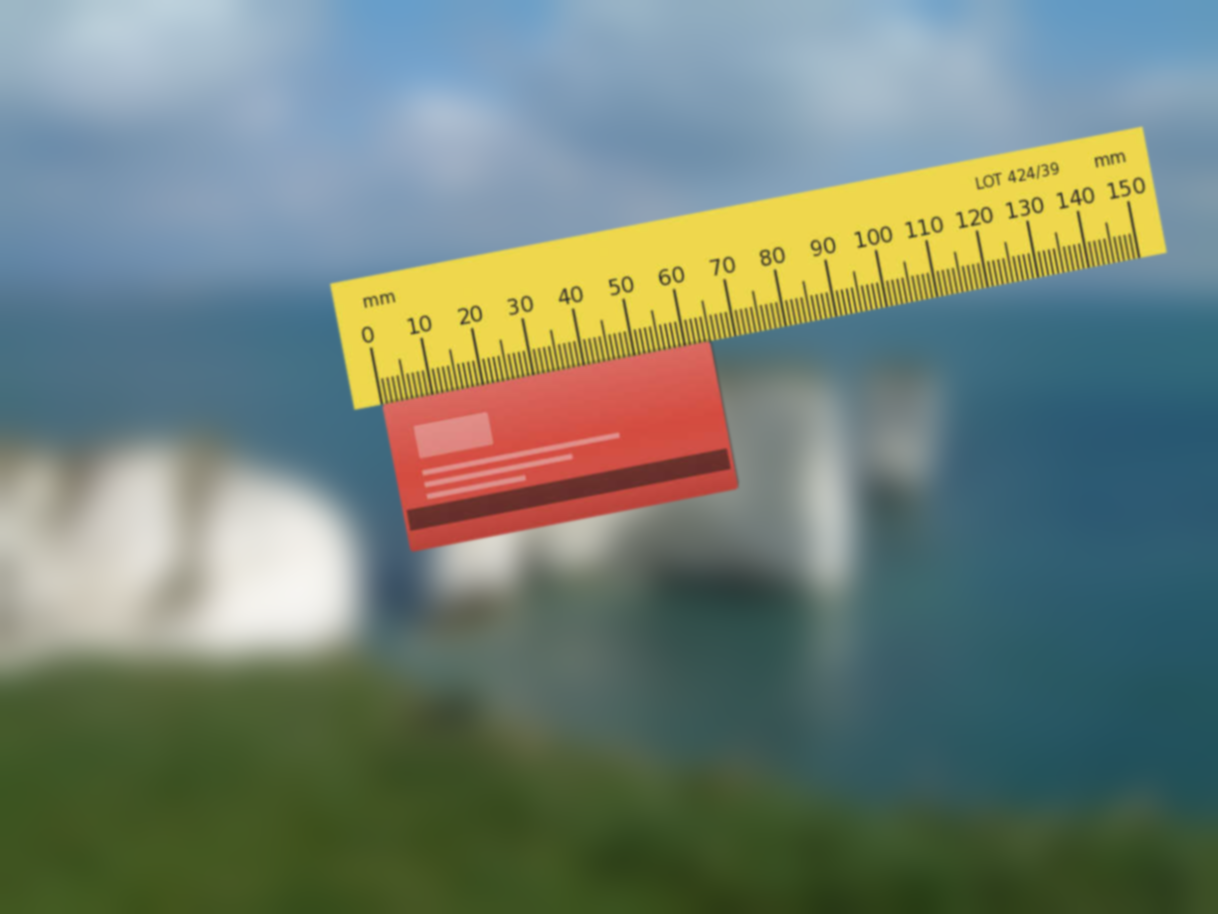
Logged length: 65 (mm)
